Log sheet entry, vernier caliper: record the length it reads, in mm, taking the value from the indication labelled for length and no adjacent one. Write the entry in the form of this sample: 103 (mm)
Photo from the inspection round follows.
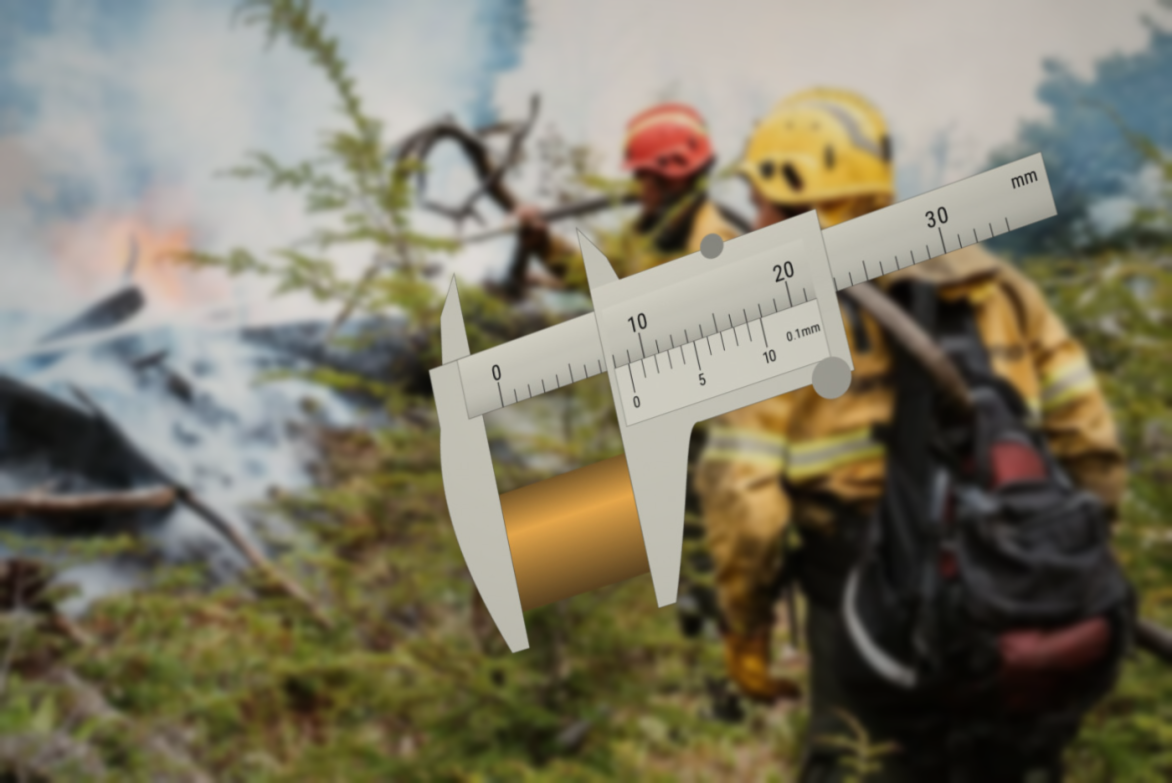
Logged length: 8.9 (mm)
